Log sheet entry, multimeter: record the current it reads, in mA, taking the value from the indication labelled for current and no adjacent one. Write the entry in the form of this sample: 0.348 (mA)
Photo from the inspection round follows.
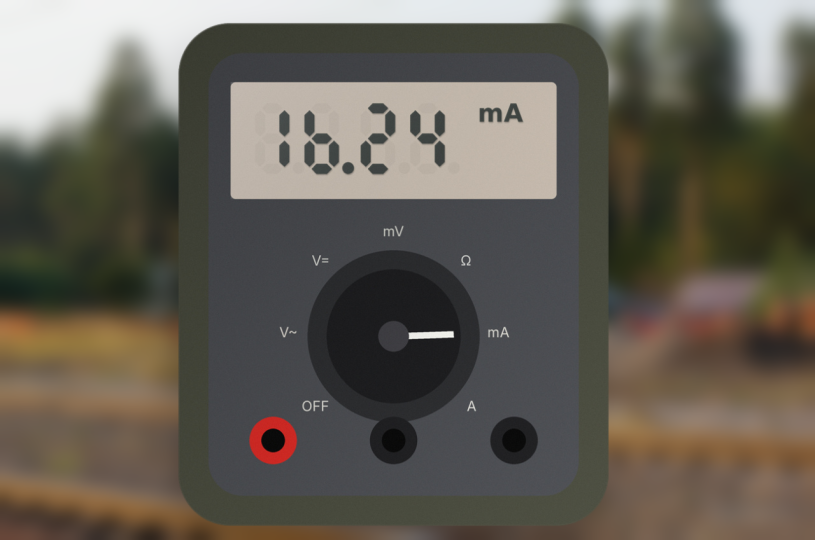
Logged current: 16.24 (mA)
